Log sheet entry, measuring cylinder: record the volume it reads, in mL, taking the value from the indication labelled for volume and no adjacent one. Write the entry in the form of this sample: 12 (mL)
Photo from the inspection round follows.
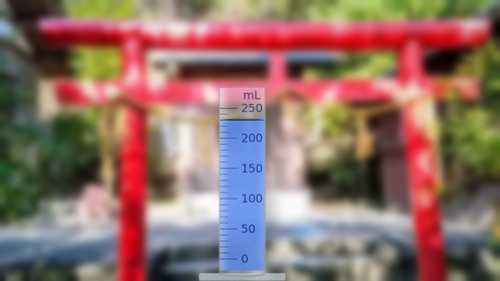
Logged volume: 230 (mL)
